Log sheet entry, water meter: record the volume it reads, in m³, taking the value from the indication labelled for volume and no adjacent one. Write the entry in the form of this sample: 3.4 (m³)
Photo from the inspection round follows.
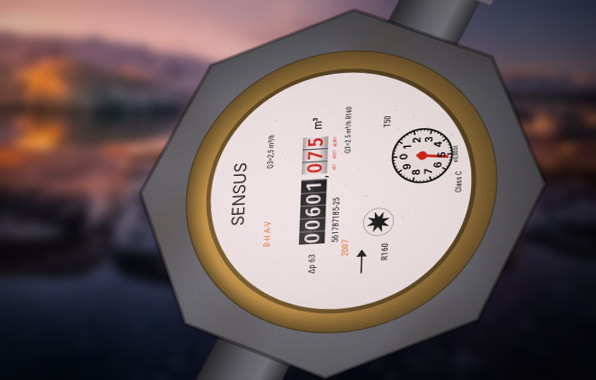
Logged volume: 601.0755 (m³)
